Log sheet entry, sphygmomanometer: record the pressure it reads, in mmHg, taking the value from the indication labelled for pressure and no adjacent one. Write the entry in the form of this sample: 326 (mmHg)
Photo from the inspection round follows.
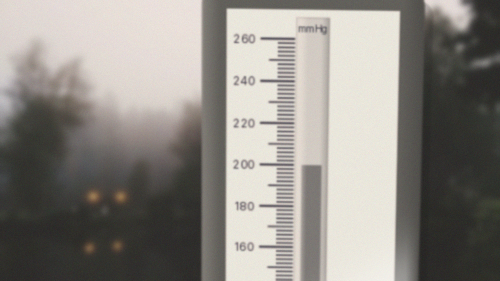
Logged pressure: 200 (mmHg)
